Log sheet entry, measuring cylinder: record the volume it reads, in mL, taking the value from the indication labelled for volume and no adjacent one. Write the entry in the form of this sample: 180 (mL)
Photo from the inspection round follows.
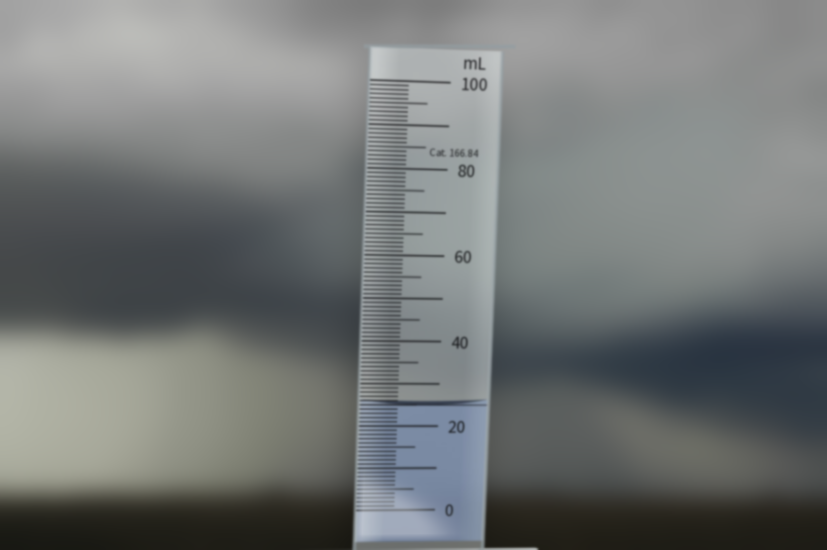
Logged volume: 25 (mL)
